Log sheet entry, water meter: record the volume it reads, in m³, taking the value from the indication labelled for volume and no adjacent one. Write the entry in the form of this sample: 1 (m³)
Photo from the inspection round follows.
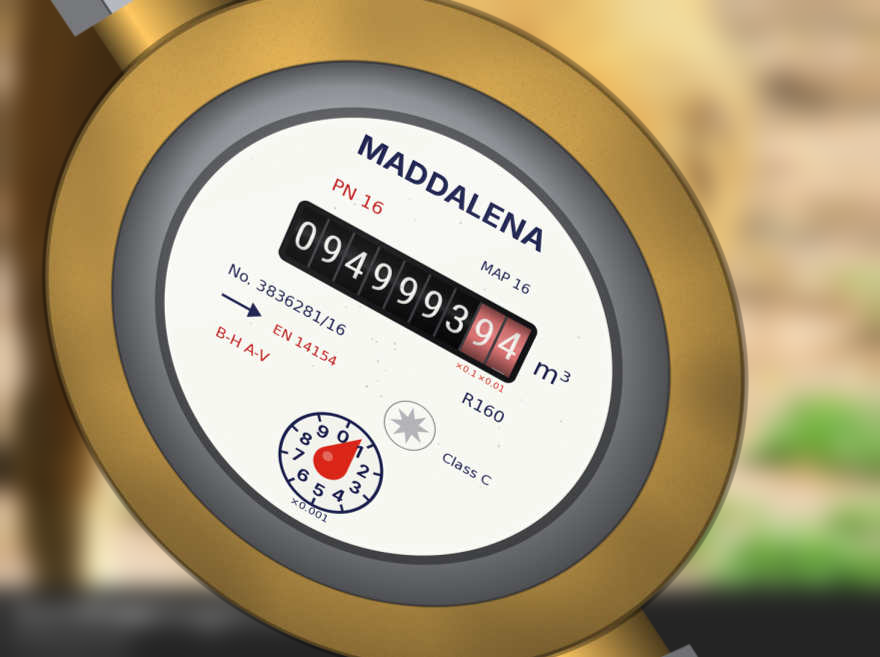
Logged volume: 949993.940 (m³)
